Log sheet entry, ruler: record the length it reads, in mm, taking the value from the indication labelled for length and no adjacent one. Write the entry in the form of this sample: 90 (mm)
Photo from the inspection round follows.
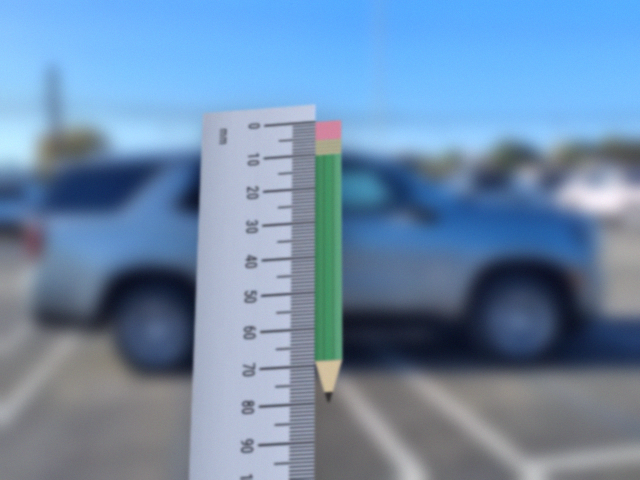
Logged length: 80 (mm)
